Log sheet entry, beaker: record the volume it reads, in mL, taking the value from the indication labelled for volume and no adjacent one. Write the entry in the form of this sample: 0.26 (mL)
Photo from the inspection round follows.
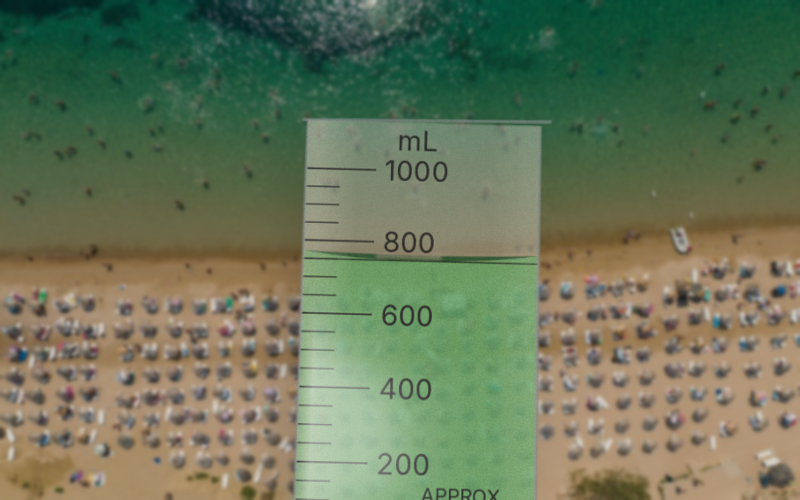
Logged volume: 750 (mL)
